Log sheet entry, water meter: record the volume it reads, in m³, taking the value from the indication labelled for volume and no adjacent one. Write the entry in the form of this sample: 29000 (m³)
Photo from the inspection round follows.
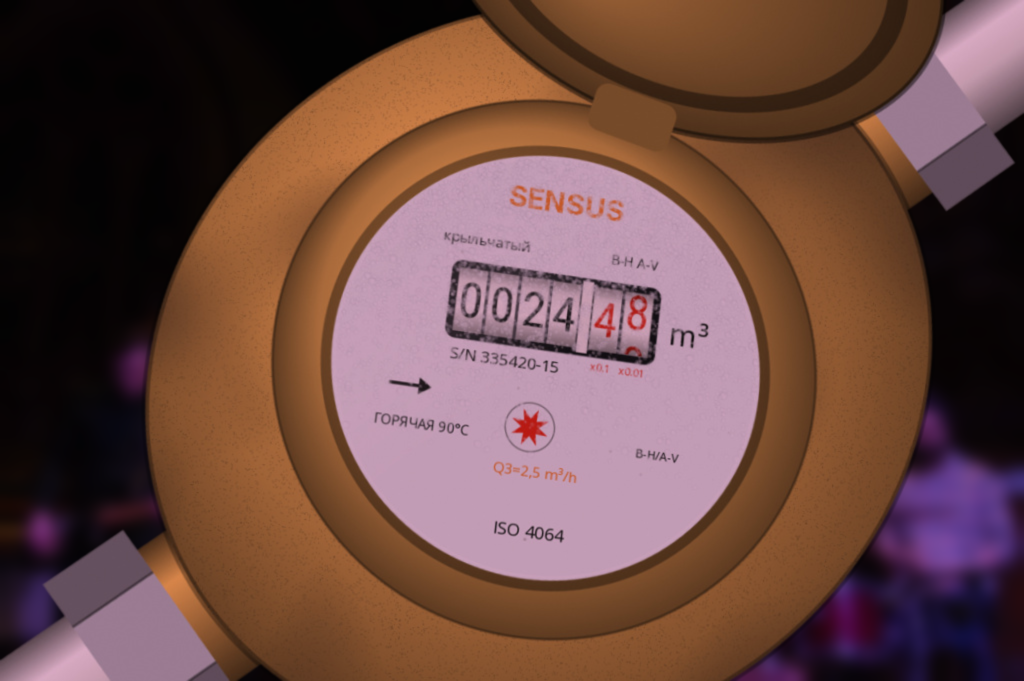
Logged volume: 24.48 (m³)
